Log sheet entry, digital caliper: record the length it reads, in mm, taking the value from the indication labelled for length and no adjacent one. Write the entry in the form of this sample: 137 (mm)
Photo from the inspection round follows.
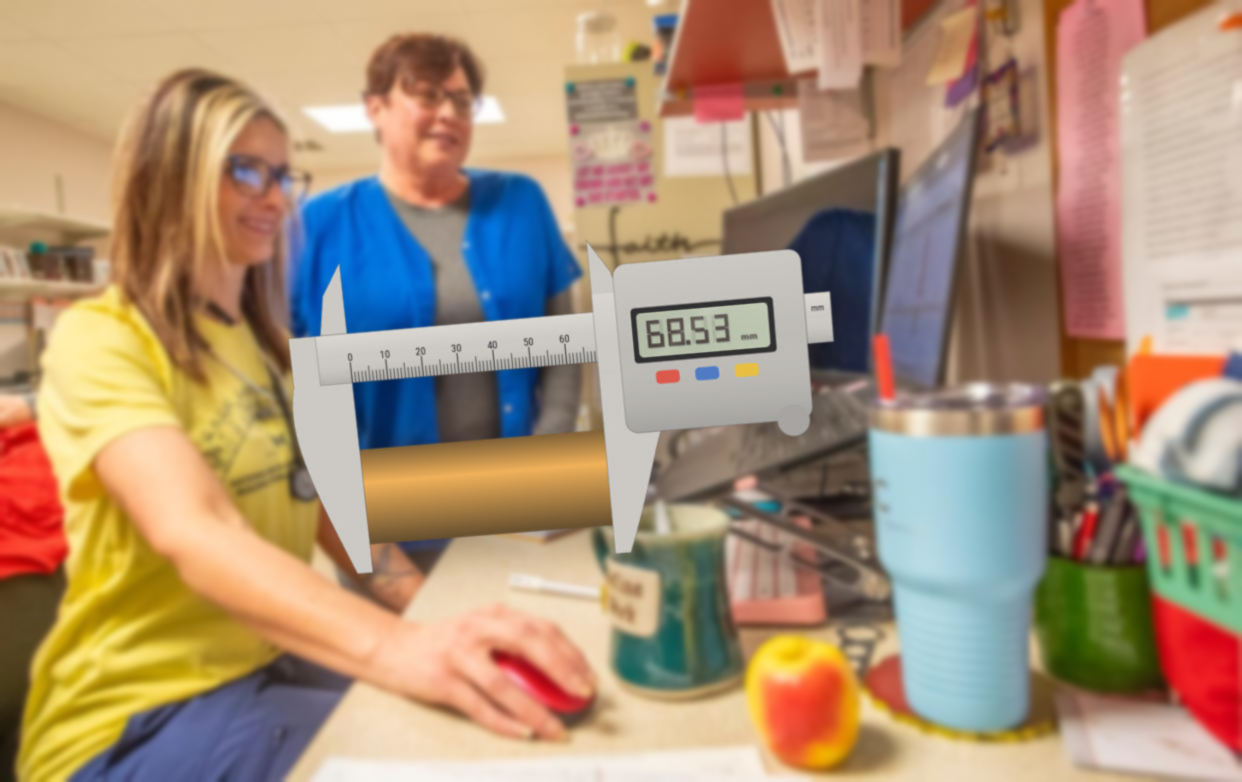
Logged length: 68.53 (mm)
